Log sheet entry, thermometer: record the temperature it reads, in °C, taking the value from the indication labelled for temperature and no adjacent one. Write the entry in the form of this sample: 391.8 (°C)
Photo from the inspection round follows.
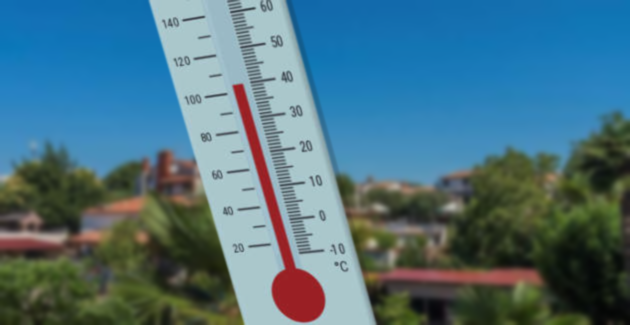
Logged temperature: 40 (°C)
